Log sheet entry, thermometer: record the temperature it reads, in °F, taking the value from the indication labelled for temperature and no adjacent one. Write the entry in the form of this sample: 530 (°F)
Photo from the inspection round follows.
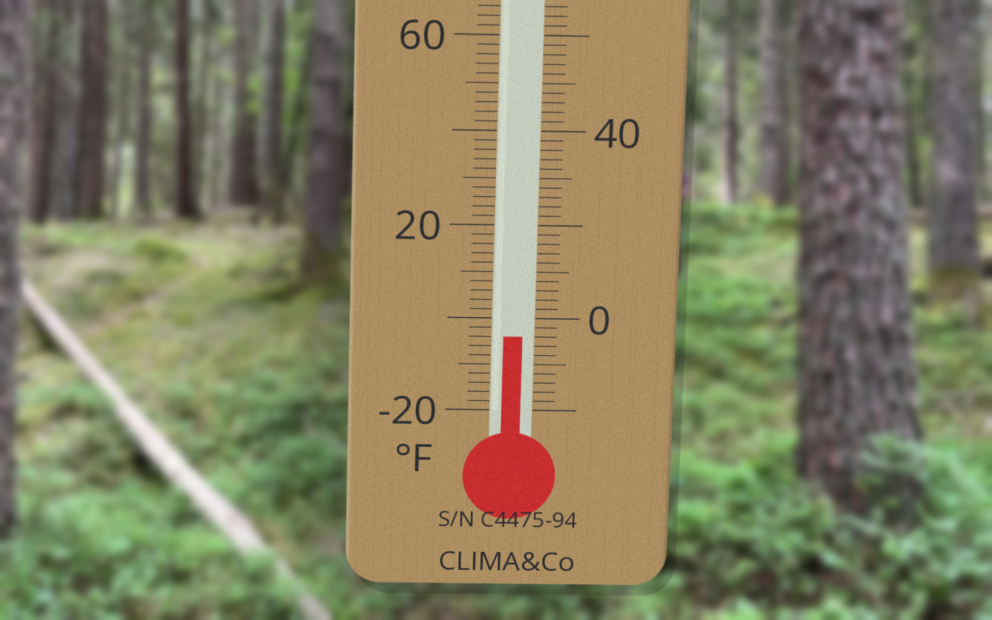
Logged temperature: -4 (°F)
